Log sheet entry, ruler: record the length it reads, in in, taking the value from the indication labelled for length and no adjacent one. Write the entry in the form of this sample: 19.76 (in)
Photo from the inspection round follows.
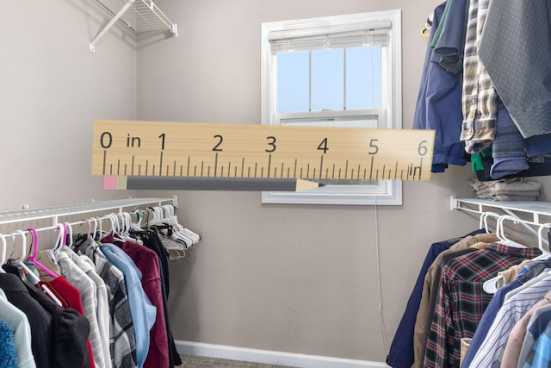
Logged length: 4.125 (in)
